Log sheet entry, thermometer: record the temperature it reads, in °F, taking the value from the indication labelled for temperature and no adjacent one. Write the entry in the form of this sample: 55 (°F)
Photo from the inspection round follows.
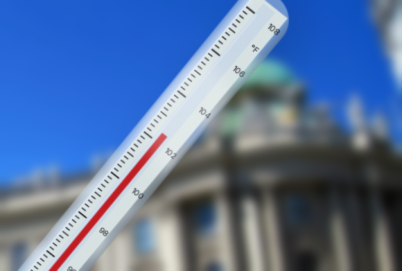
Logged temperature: 102.4 (°F)
